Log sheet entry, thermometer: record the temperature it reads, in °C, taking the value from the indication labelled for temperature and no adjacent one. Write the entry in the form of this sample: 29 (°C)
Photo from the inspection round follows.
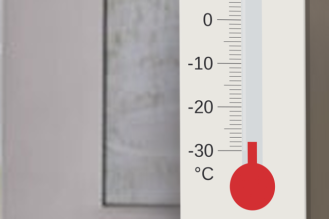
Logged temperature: -28 (°C)
